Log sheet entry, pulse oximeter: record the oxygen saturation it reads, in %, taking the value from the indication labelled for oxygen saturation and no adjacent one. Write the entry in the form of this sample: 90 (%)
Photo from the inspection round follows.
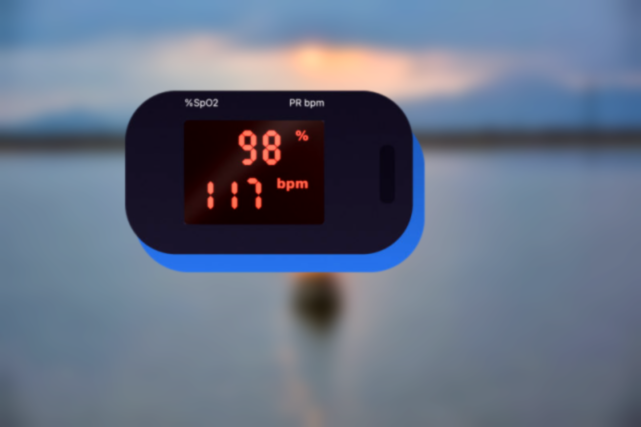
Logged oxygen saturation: 98 (%)
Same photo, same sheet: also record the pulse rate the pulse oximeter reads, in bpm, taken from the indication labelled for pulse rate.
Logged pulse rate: 117 (bpm)
